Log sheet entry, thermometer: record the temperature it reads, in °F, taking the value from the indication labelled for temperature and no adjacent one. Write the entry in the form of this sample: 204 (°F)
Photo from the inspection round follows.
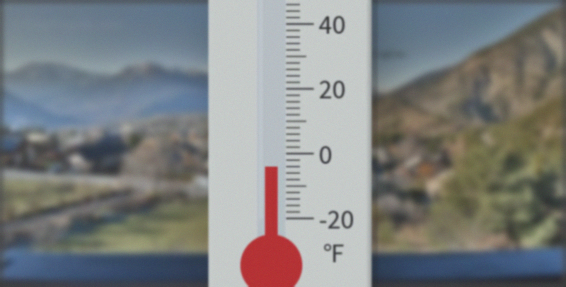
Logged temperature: -4 (°F)
